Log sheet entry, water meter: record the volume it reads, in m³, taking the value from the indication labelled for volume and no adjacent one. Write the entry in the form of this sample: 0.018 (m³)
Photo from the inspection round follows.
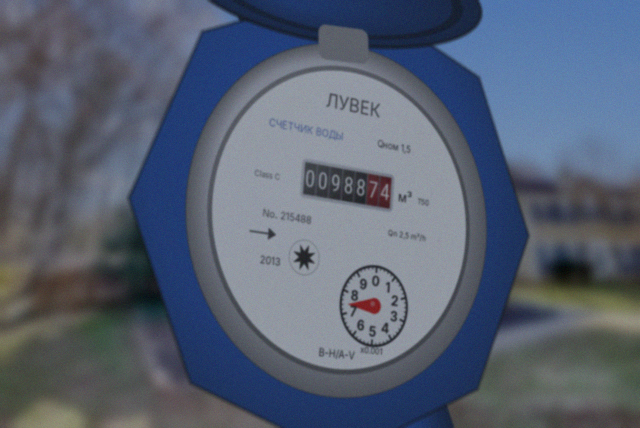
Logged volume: 988.747 (m³)
